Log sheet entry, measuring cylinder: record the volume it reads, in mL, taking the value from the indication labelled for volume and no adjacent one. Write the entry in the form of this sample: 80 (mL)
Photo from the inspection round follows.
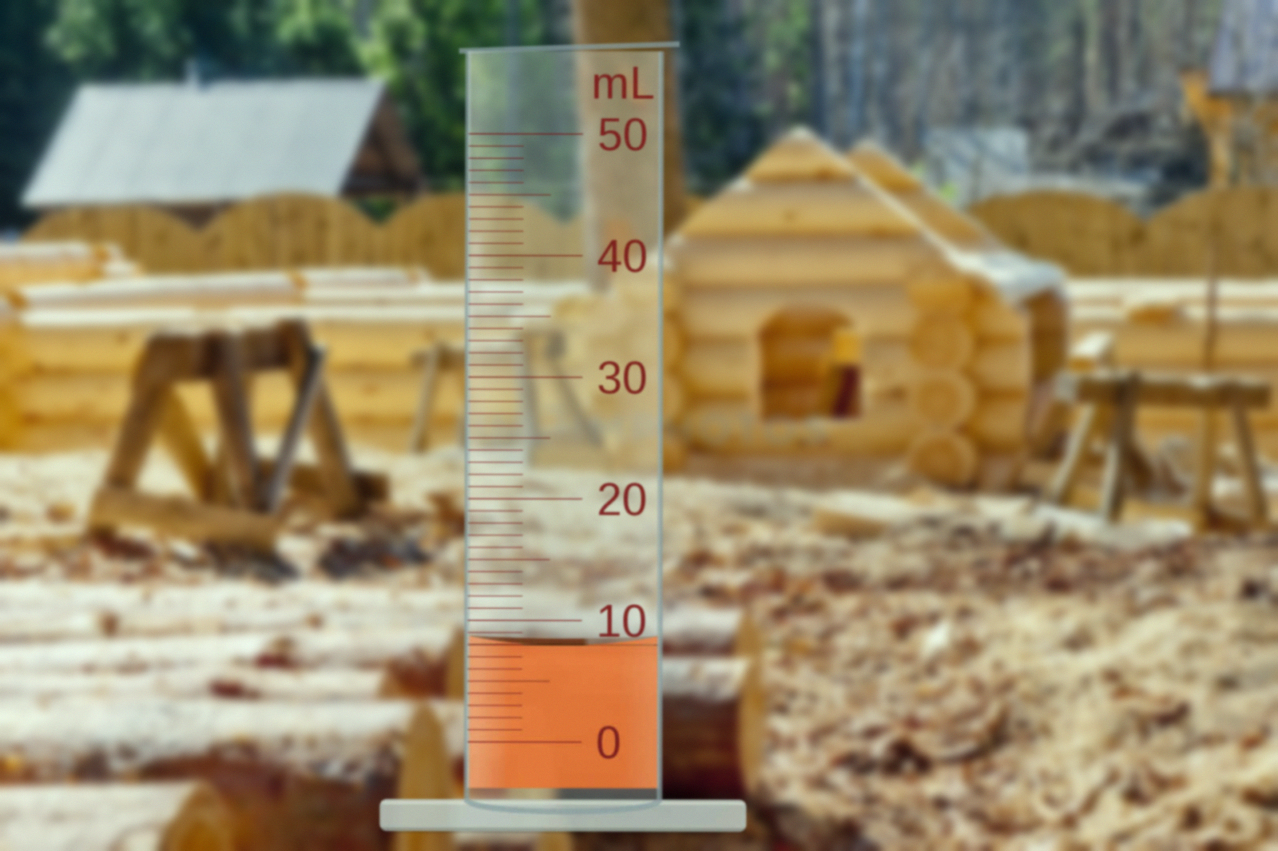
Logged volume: 8 (mL)
